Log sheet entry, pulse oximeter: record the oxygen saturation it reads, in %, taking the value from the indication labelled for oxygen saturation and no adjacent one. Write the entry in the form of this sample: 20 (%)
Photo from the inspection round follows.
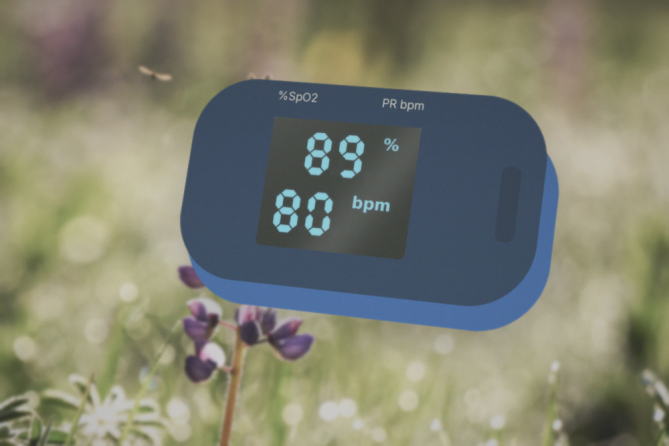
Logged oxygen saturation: 89 (%)
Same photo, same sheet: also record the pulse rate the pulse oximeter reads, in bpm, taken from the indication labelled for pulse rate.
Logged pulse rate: 80 (bpm)
